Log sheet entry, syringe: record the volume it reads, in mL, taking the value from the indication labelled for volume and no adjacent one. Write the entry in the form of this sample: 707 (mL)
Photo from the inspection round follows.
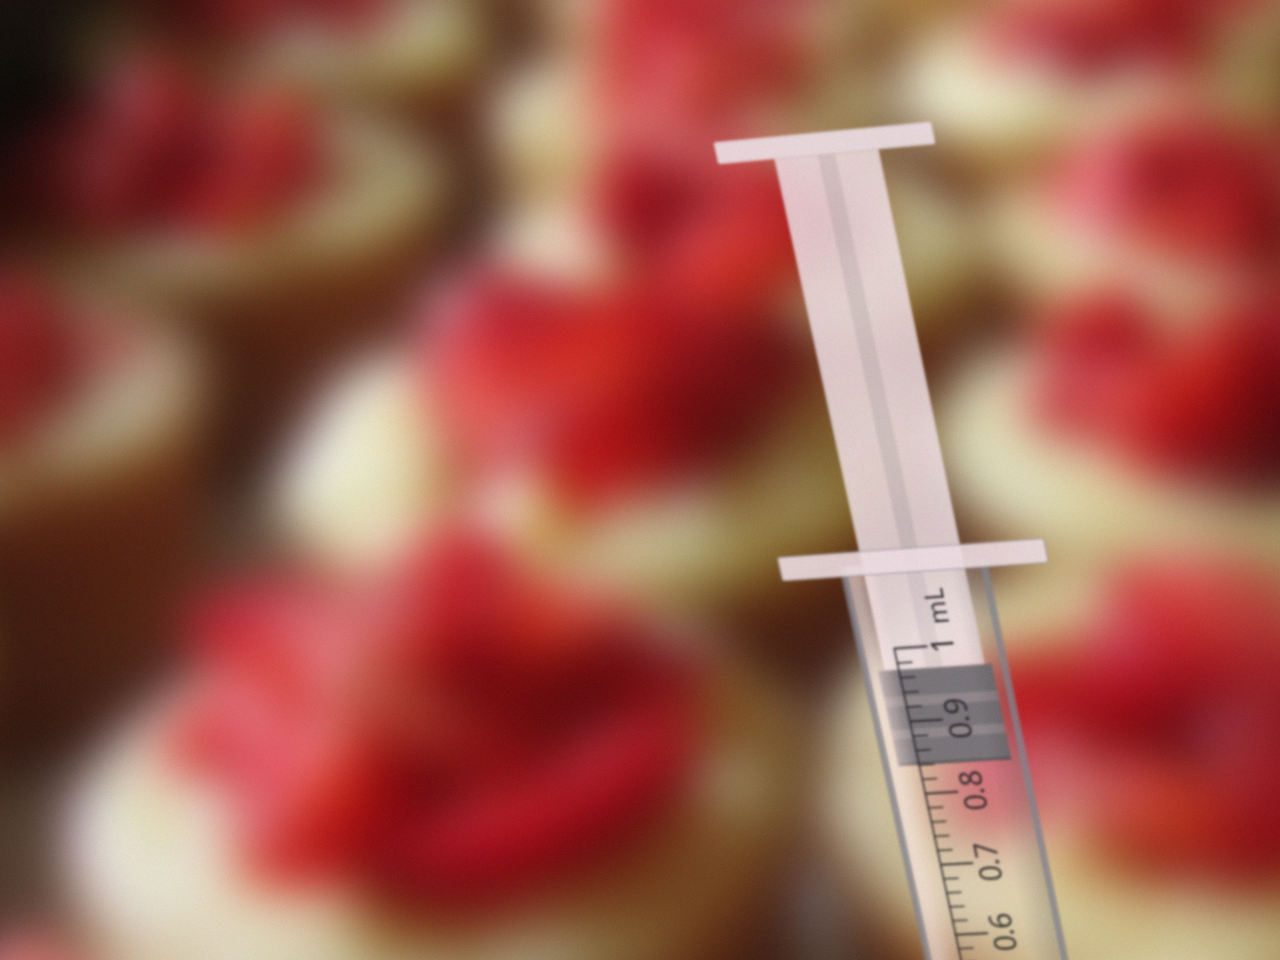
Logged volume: 0.84 (mL)
